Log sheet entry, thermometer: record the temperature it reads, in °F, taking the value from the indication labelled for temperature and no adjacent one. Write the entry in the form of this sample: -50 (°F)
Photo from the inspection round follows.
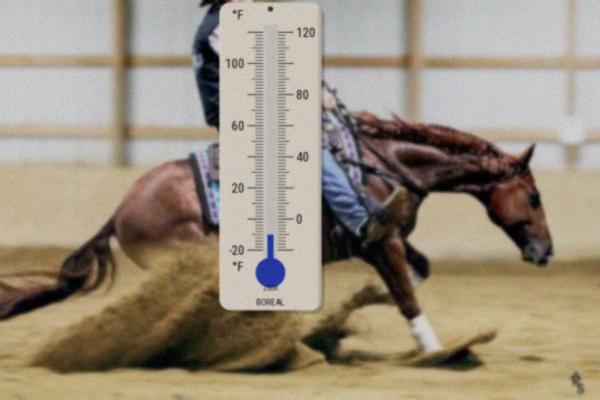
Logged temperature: -10 (°F)
